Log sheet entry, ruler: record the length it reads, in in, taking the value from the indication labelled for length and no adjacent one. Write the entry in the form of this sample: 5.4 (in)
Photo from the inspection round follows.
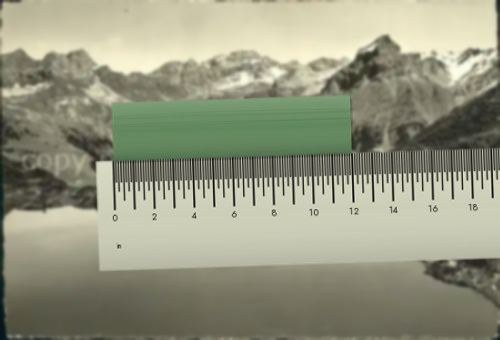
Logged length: 12 (in)
